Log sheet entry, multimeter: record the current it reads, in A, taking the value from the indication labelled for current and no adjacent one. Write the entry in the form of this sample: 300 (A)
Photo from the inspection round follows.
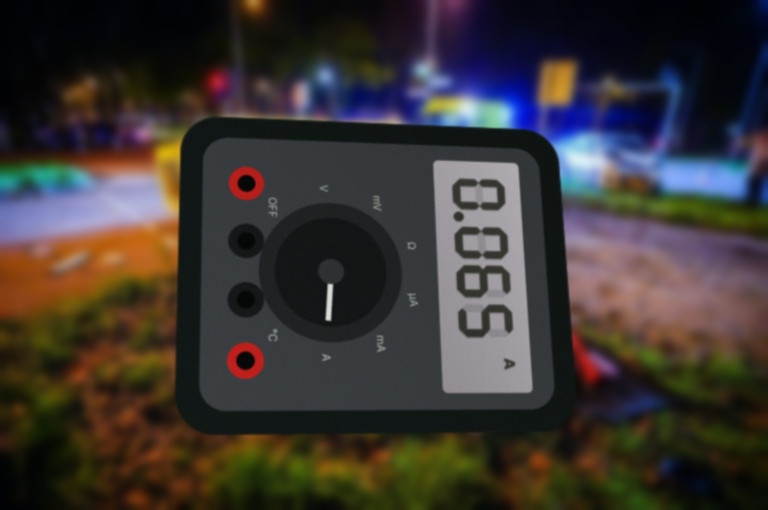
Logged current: 0.065 (A)
